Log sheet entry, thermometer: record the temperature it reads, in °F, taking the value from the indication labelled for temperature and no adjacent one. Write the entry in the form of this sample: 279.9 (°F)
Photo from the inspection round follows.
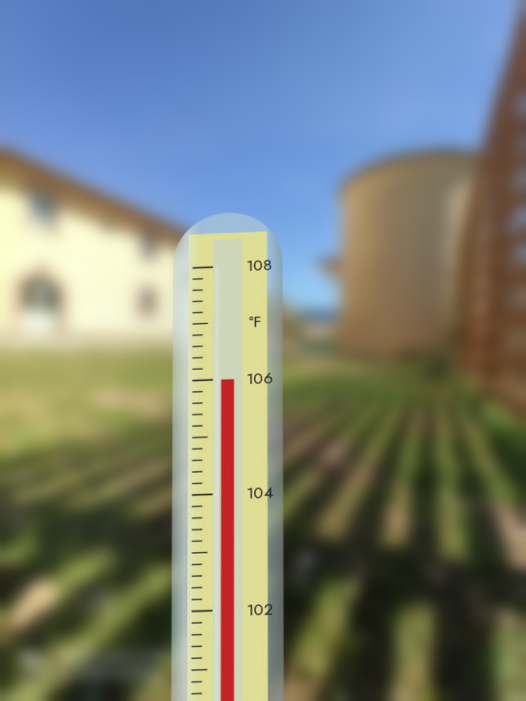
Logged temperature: 106 (°F)
